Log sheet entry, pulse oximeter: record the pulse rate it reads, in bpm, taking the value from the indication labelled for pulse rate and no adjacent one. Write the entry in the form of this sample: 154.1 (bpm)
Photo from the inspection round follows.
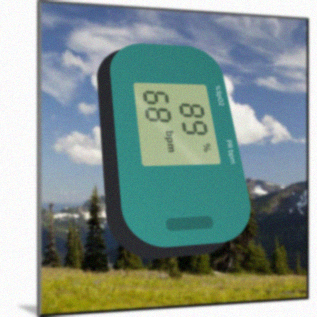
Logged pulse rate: 68 (bpm)
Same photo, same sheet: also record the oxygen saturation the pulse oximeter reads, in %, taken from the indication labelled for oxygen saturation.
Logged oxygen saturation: 89 (%)
